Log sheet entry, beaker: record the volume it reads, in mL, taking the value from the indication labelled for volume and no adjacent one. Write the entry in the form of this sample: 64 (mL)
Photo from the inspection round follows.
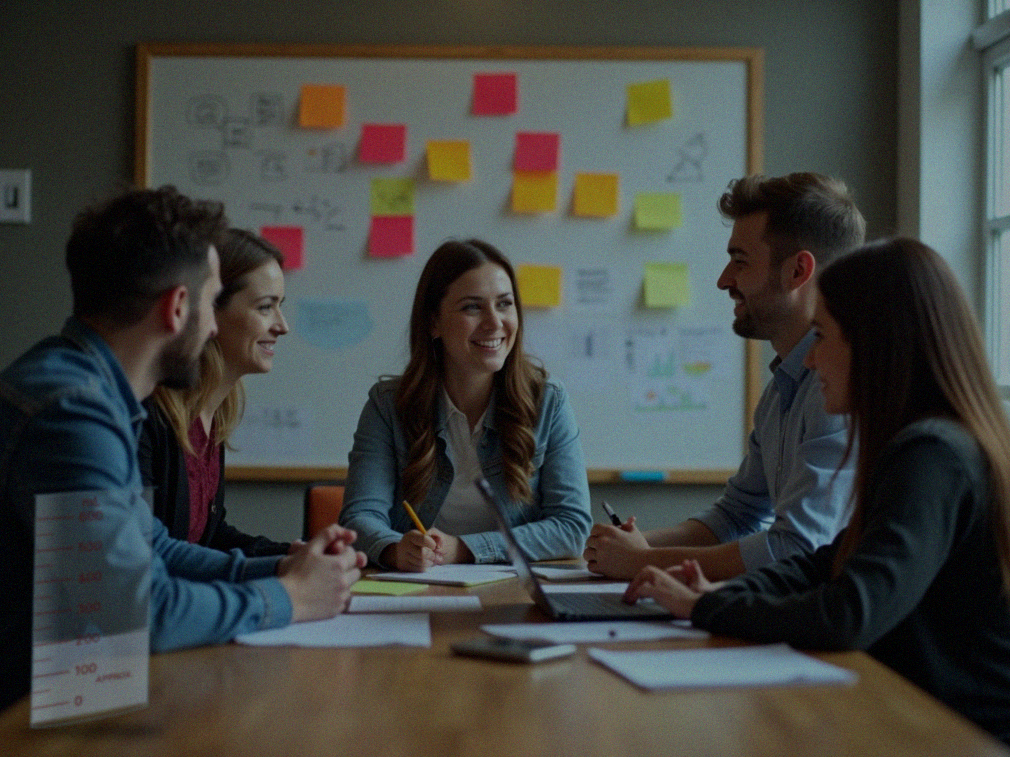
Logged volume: 200 (mL)
